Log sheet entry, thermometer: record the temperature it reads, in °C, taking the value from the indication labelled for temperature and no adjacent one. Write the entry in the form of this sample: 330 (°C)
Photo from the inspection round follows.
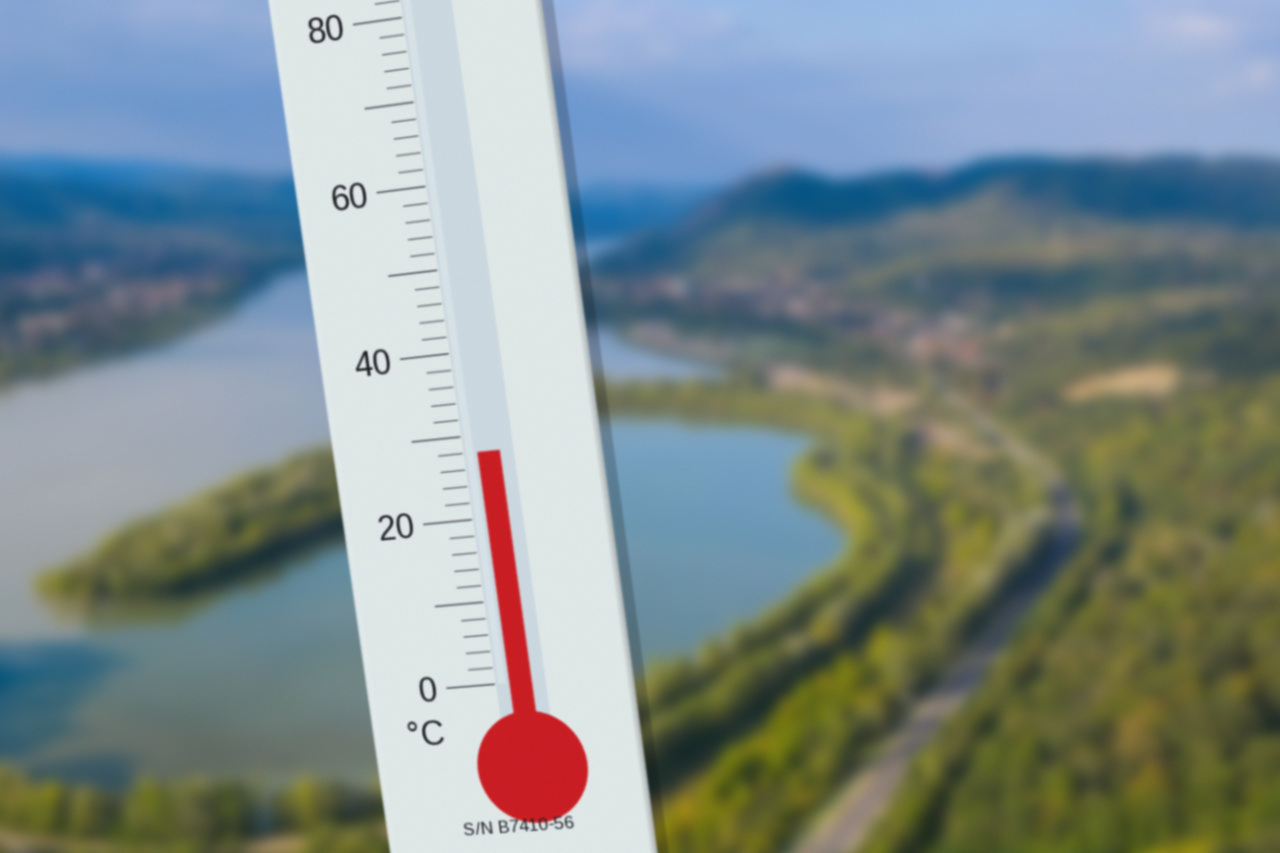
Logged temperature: 28 (°C)
